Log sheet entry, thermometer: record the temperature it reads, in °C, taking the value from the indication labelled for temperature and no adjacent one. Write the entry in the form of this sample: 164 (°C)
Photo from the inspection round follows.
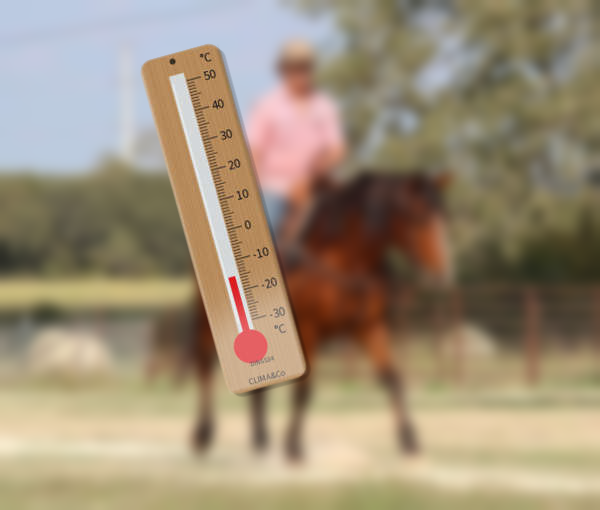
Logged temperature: -15 (°C)
